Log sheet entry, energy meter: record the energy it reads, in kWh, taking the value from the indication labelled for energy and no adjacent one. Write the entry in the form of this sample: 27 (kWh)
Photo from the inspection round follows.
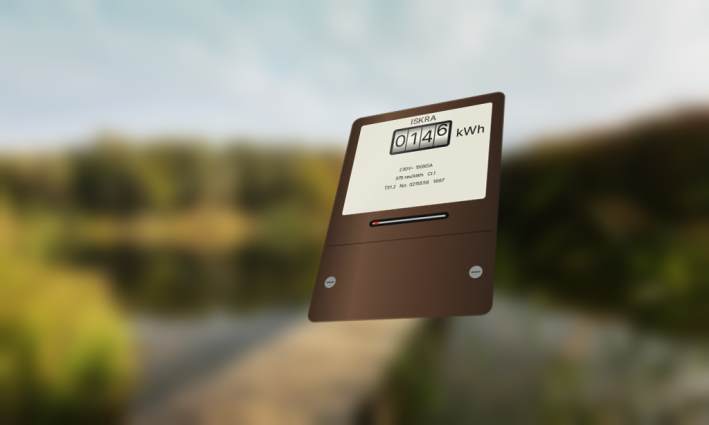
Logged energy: 146 (kWh)
